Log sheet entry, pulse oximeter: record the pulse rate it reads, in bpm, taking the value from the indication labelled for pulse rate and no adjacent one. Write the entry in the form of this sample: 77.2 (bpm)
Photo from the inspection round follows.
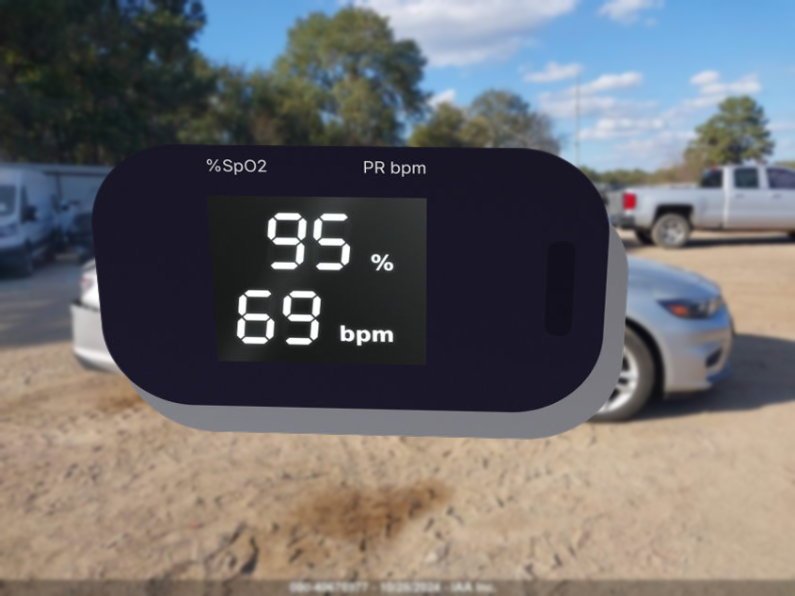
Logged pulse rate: 69 (bpm)
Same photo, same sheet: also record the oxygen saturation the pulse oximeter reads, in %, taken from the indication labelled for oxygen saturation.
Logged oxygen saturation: 95 (%)
